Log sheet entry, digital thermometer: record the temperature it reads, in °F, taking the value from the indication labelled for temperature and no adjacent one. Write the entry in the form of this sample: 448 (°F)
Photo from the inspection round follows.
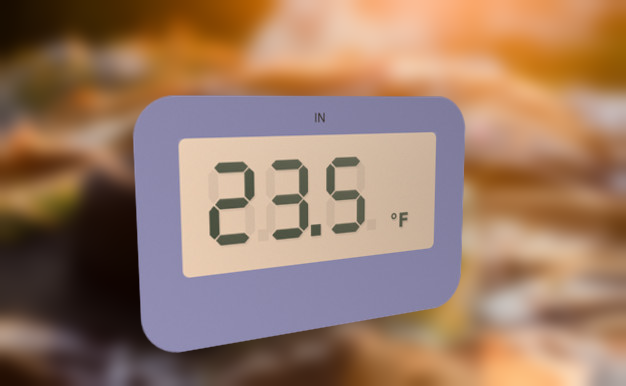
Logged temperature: 23.5 (°F)
